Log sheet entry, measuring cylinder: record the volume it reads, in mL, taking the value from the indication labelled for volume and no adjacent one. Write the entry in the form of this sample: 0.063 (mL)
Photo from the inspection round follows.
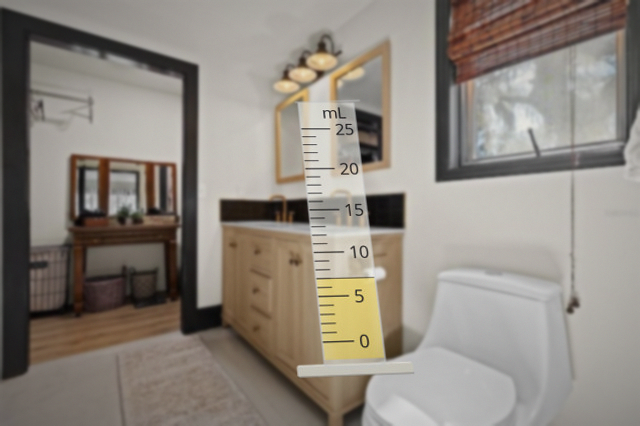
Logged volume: 7 (mL)
